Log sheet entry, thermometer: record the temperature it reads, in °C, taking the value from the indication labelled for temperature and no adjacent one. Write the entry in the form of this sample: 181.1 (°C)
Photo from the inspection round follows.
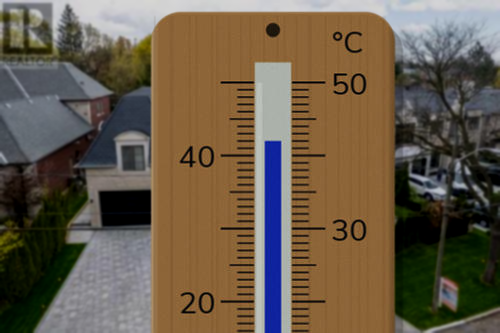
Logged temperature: 42 (°C)
